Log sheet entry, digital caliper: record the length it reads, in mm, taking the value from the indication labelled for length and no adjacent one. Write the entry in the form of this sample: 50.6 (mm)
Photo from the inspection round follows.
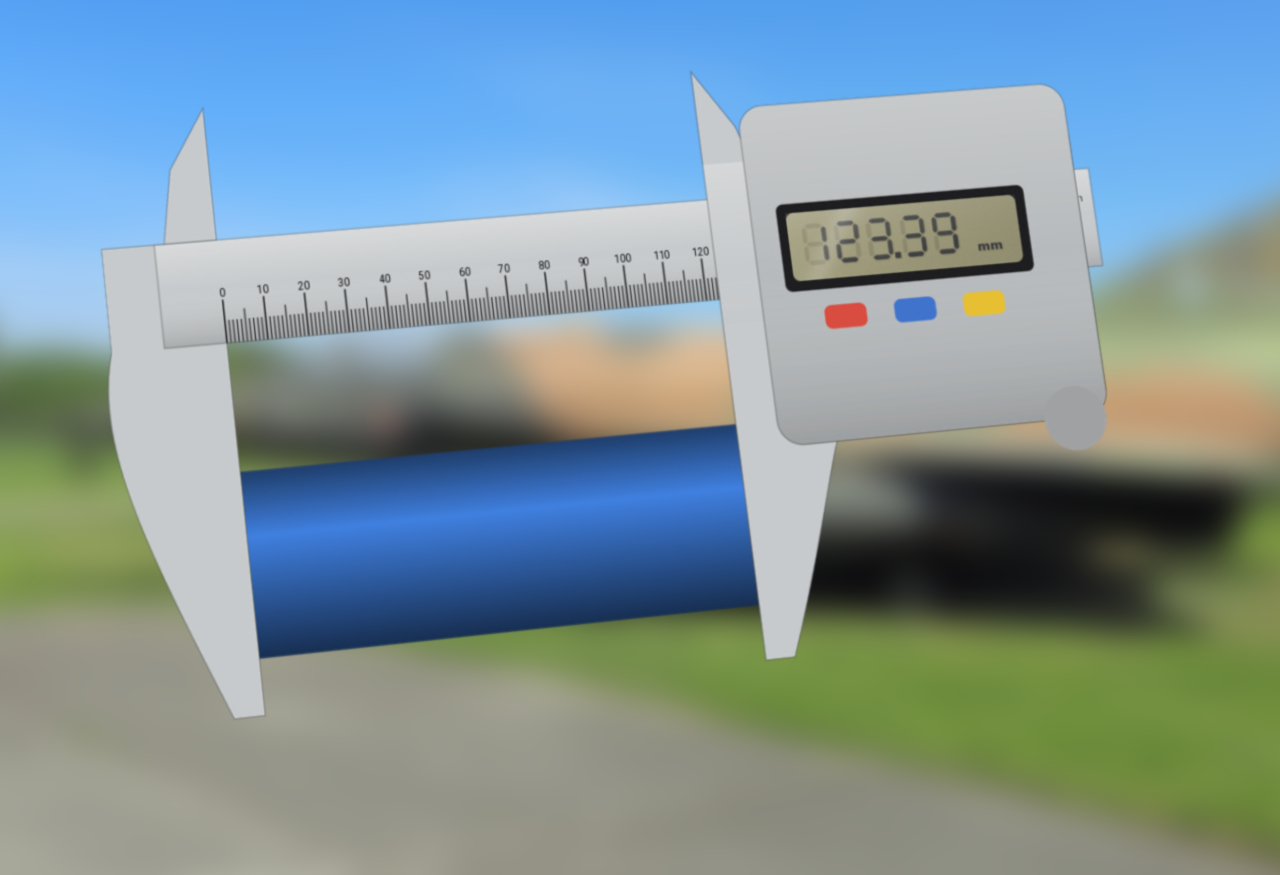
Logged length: 123.39 (mm)
